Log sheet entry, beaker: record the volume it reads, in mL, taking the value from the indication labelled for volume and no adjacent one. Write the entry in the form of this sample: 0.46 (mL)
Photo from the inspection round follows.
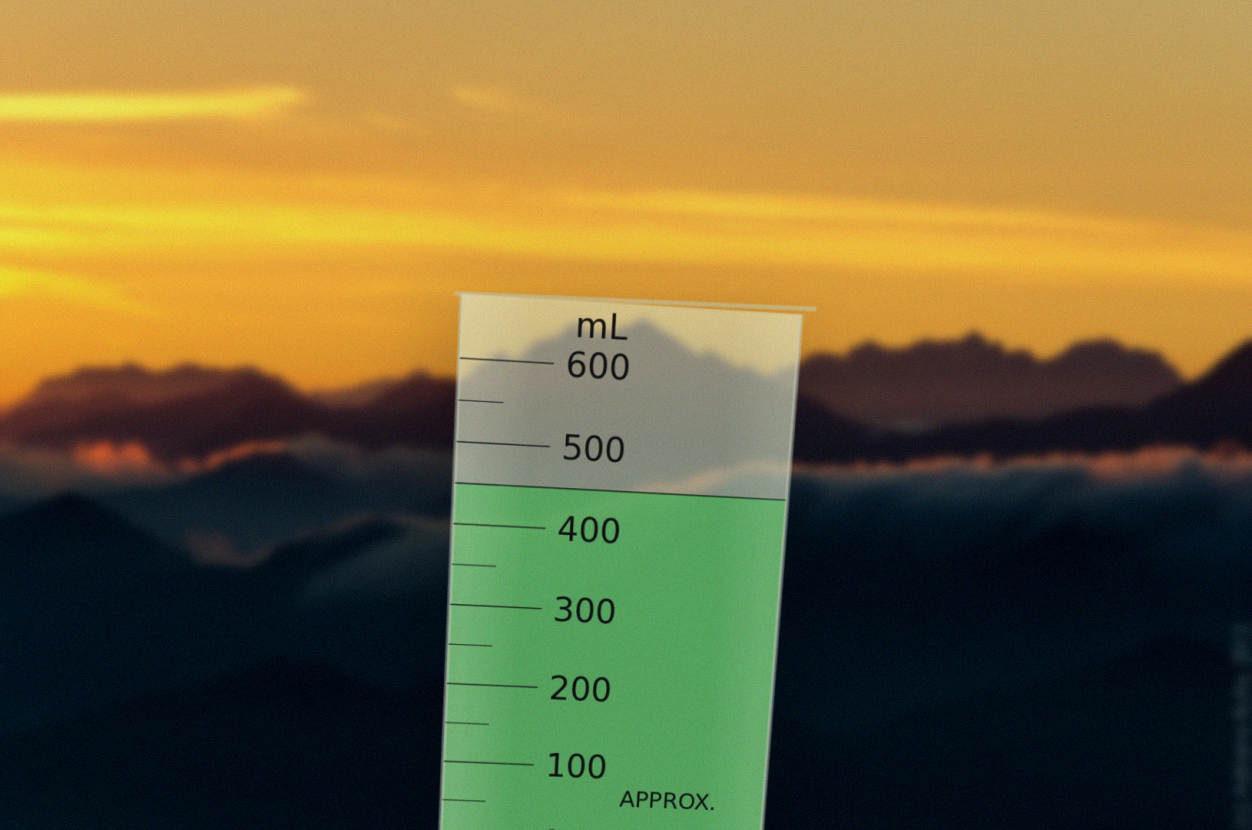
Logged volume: 450 (mL)
